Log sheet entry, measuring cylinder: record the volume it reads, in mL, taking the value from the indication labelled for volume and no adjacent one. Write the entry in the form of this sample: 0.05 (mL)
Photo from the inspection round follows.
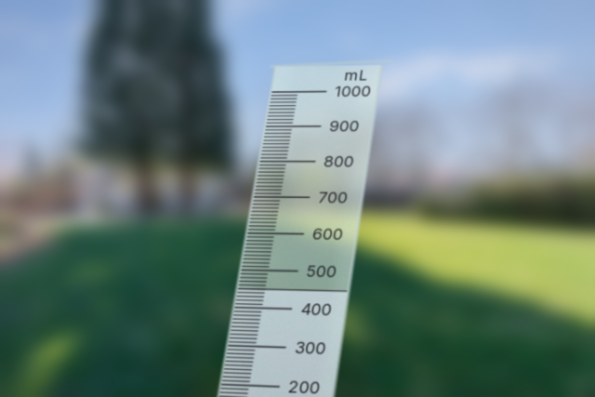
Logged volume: 450 (mL)
